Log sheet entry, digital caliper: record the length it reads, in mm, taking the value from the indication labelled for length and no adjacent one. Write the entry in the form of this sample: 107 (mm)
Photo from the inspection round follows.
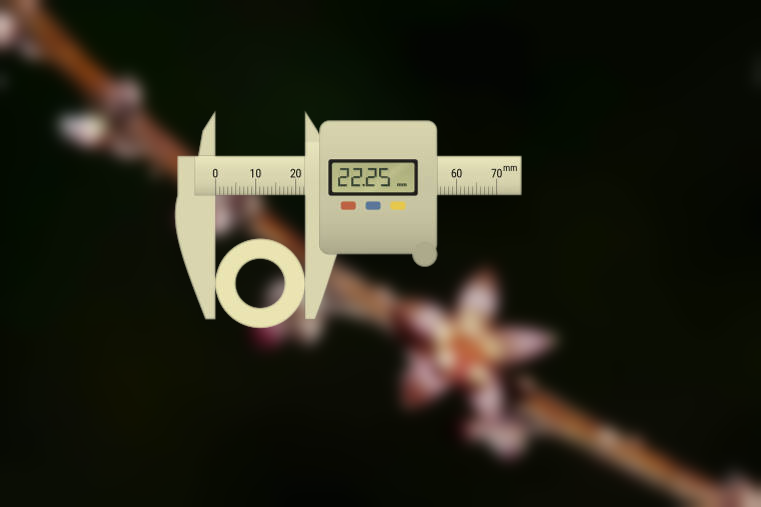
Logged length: 22.25 (mm)
